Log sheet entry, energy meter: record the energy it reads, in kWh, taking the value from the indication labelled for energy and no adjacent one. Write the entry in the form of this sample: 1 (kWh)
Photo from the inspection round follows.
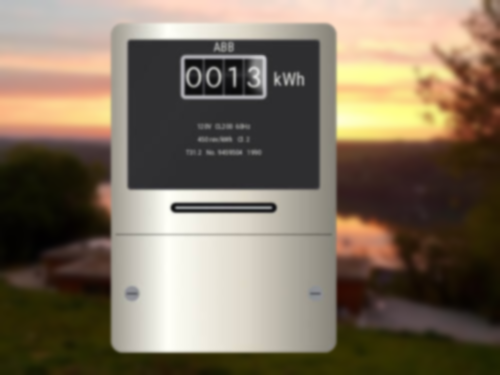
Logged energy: 13 (kWh)
